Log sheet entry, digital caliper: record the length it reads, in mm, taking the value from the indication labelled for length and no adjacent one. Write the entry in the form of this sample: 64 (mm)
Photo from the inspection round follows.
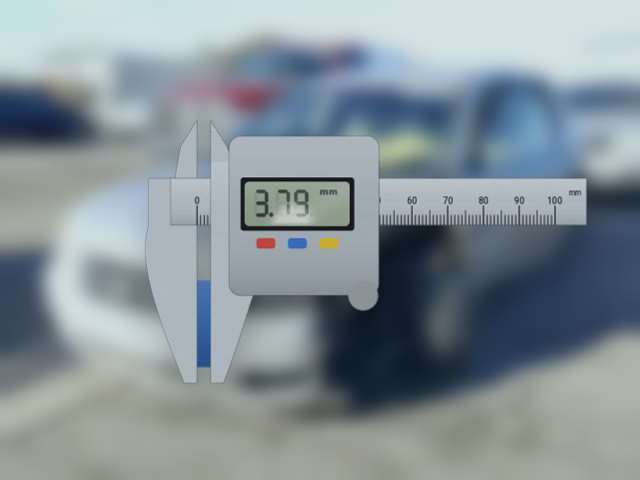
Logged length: 3.79 (mm)
